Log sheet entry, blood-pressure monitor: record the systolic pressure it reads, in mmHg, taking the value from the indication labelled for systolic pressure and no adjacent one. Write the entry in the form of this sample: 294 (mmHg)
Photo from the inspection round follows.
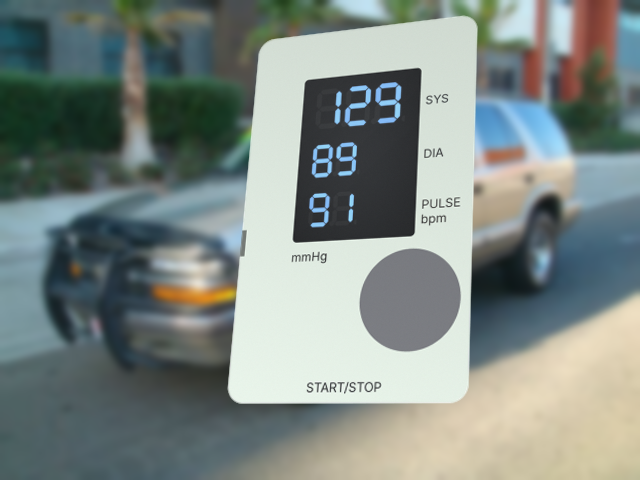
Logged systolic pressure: 129 (mmHg)
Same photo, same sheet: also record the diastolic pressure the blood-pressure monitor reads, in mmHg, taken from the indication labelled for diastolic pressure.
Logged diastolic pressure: 89 (mmHg)
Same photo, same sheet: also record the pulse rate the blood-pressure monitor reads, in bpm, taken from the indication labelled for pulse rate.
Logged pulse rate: 91 (bpm)
